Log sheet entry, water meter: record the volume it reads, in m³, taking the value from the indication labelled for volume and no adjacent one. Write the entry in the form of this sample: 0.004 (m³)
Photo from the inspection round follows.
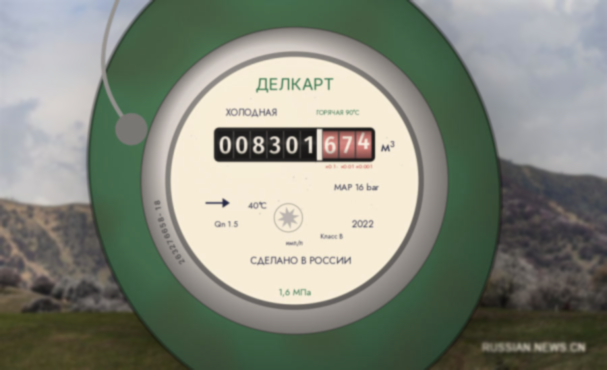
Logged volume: 8301.674 (m³)
